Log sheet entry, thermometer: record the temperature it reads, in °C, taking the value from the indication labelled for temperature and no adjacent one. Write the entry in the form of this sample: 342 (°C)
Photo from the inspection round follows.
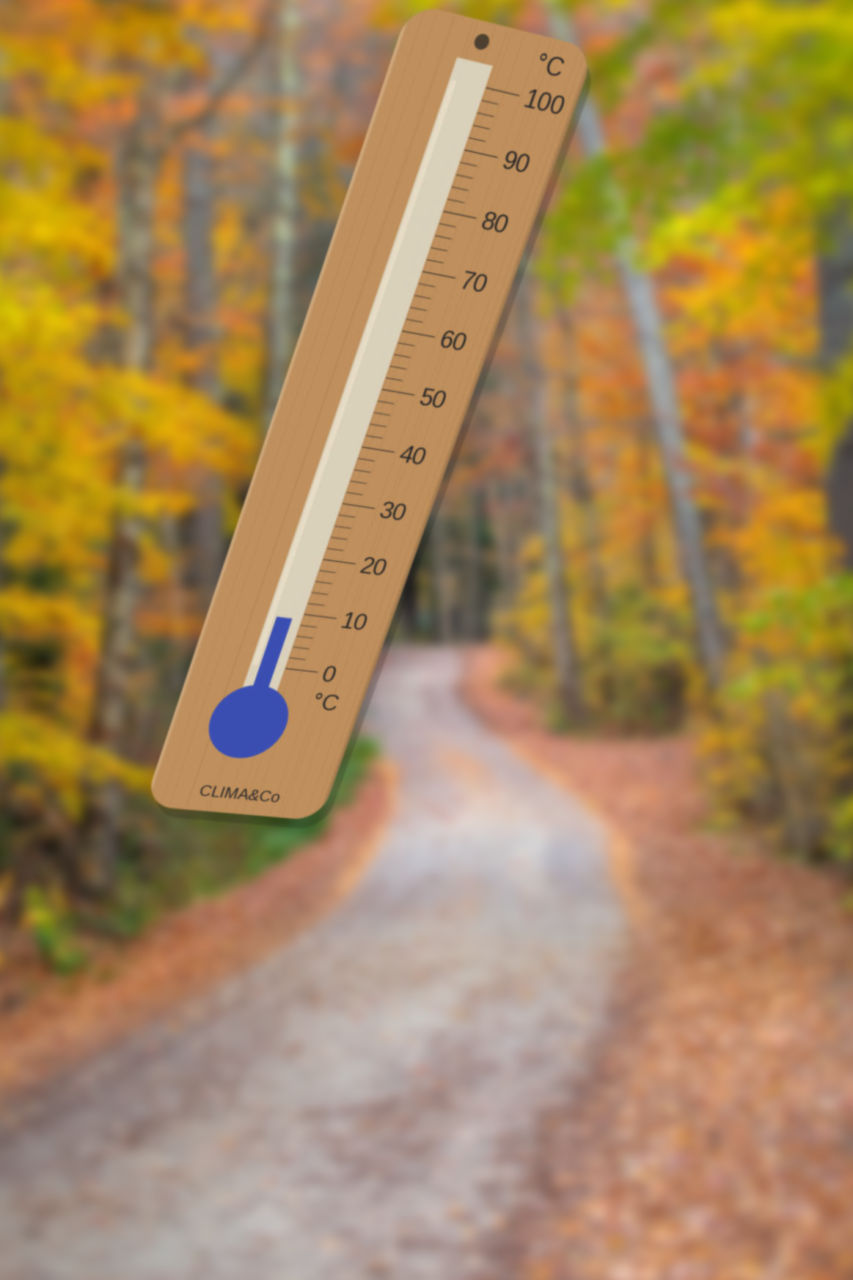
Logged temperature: 9 (°C)
